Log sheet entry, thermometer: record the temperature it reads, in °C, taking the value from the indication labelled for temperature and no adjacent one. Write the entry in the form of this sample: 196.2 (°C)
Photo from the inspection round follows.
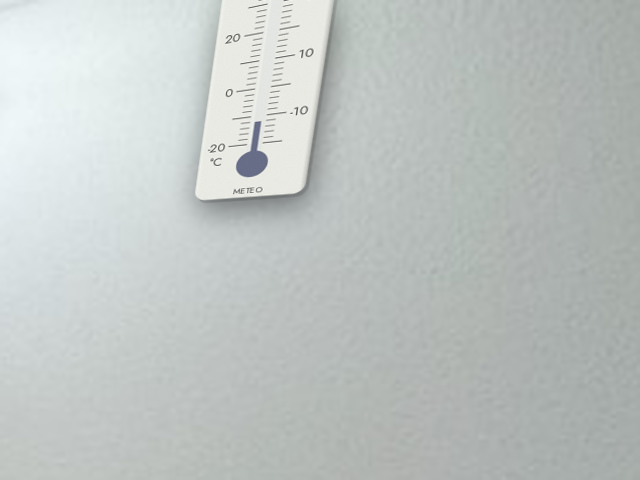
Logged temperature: -12 (°C)
